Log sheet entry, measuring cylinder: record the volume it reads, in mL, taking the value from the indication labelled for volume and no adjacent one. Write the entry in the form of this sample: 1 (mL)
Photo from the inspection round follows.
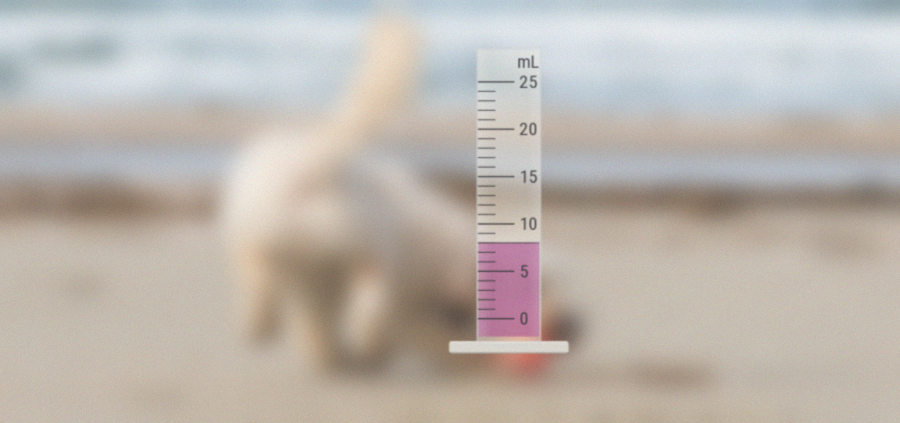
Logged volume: 8 (mL)
